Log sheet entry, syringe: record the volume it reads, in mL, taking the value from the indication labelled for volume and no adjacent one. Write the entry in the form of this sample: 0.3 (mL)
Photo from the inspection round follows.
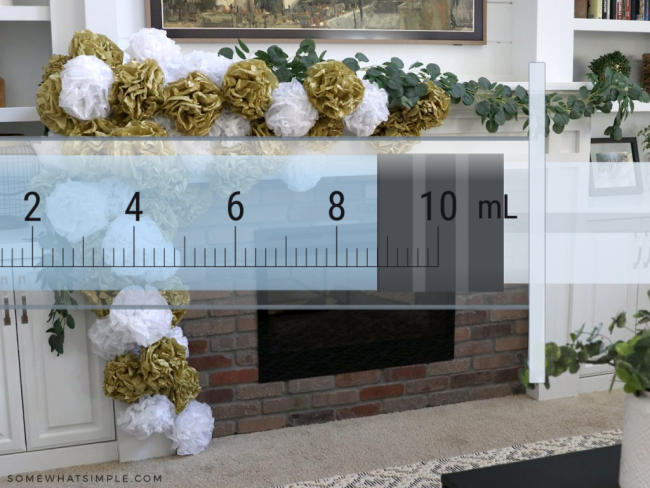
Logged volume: 8.8 (mL)
